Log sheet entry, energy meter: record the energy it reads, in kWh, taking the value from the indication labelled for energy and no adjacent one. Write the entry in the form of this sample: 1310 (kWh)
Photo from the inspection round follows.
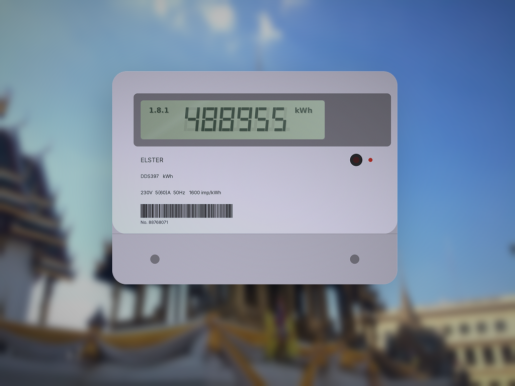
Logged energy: 488955 (kWh)
